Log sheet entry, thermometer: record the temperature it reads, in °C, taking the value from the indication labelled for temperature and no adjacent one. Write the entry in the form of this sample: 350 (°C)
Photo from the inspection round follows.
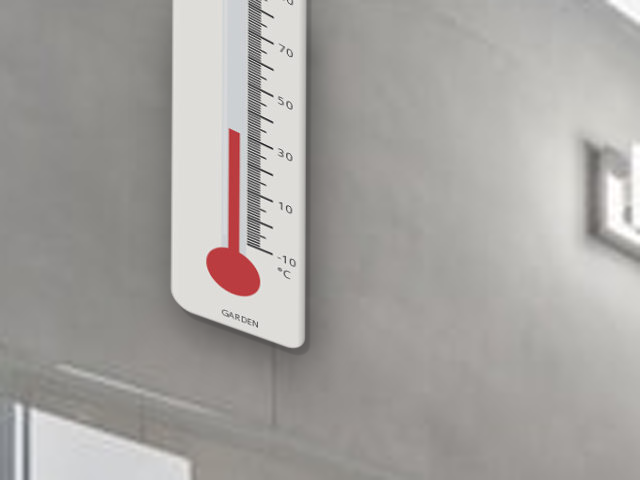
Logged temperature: 30 (°C)
